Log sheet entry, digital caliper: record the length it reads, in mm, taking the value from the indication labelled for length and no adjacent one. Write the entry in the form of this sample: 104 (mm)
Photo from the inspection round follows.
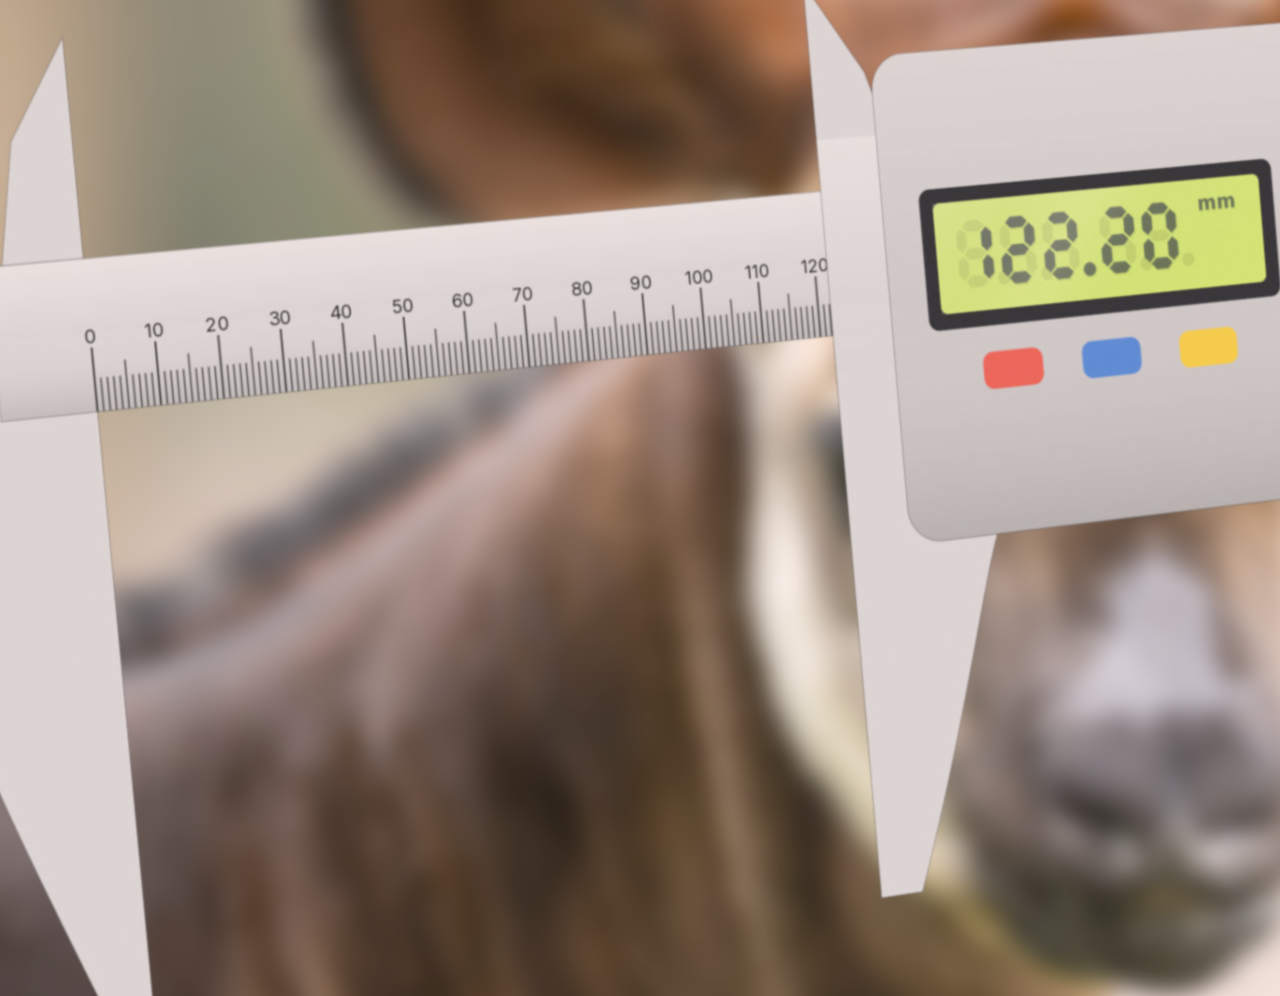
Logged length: 122.20 (mm)
